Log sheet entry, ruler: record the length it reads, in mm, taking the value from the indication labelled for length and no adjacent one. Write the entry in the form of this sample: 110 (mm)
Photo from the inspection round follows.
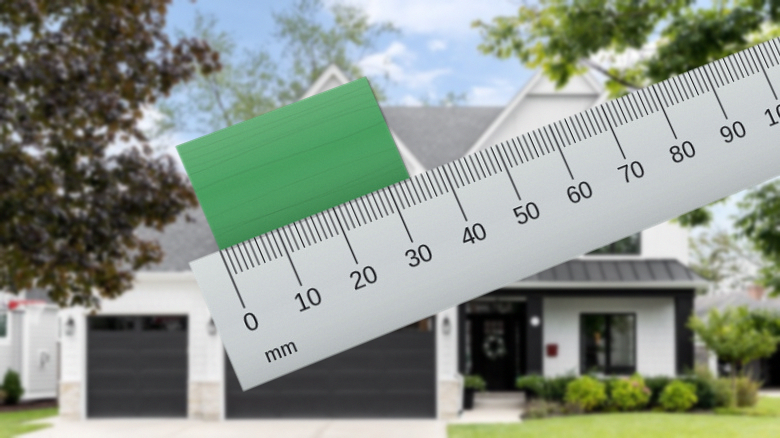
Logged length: 34 (mm)
